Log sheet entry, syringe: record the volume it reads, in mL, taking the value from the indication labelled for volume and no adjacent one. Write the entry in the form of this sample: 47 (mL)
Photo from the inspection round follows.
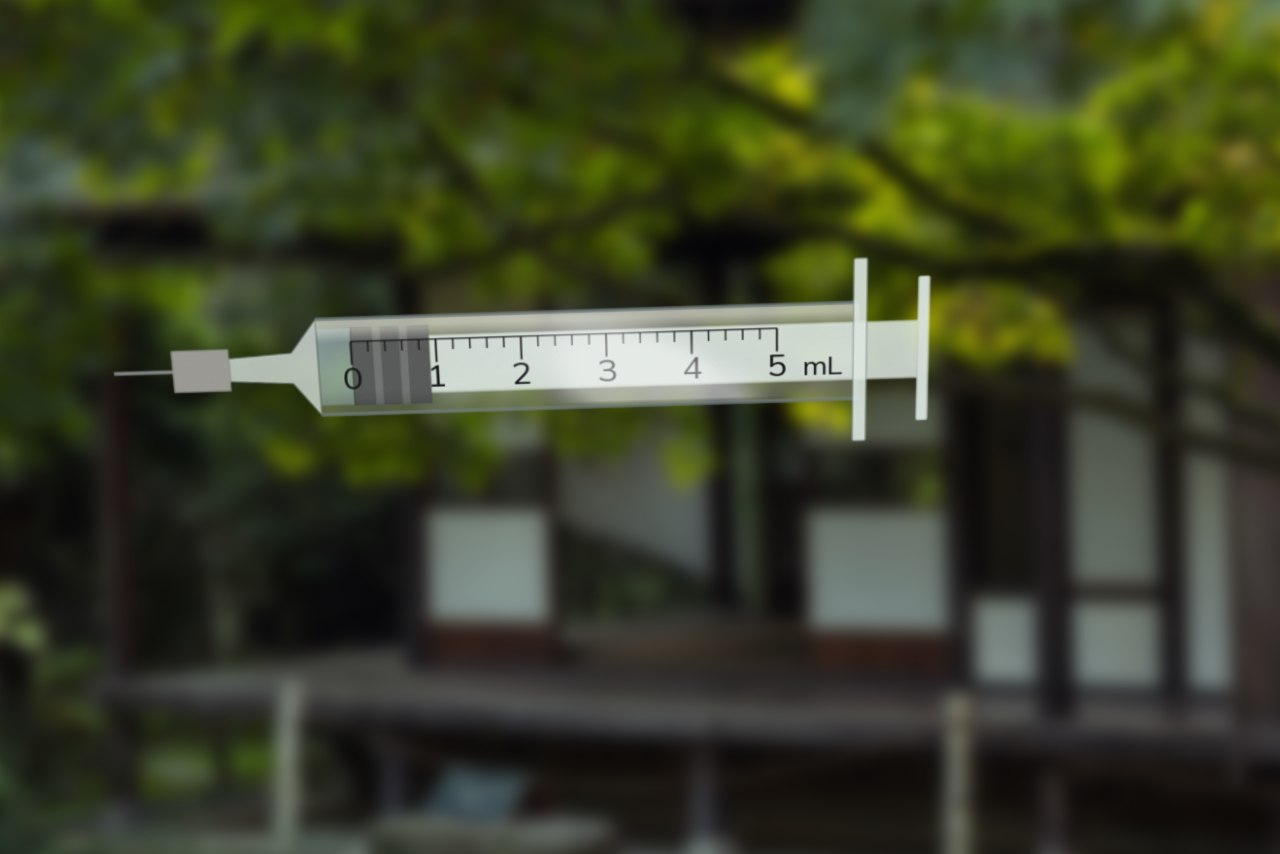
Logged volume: 0 (mL)
